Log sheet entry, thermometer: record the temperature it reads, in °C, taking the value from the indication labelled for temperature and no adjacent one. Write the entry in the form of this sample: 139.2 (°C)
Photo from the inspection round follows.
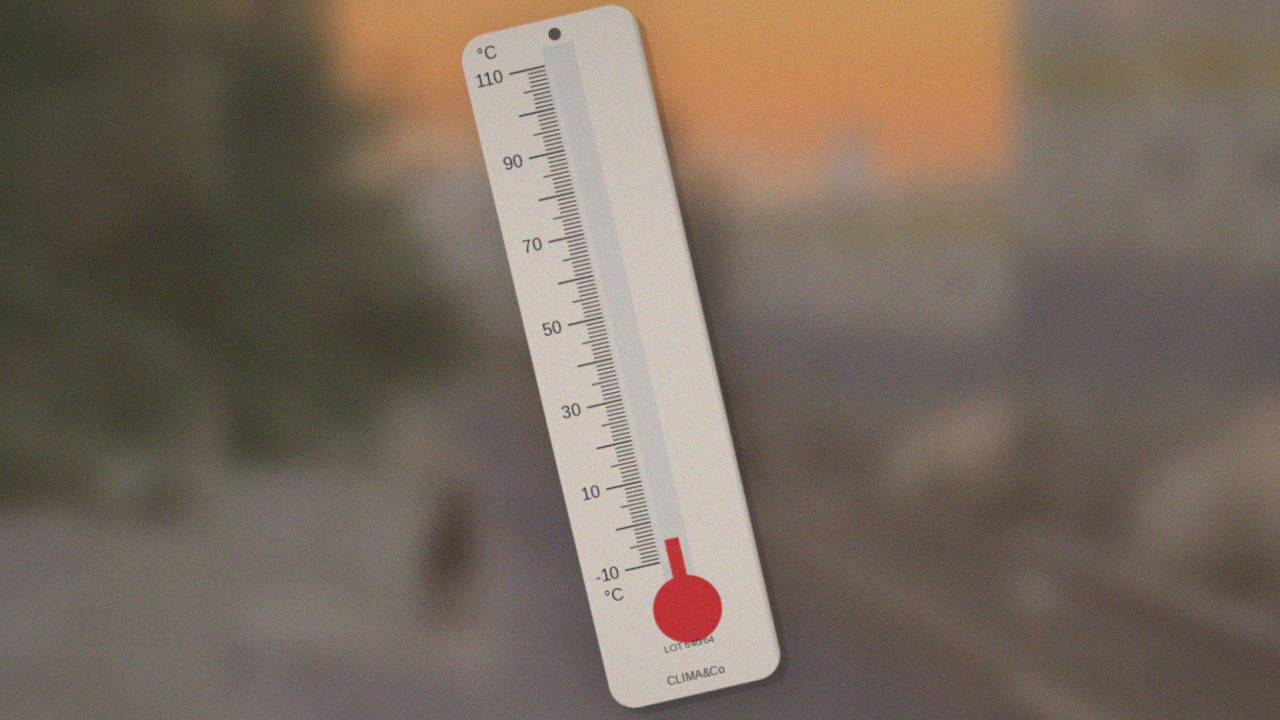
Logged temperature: -5 (°C)
